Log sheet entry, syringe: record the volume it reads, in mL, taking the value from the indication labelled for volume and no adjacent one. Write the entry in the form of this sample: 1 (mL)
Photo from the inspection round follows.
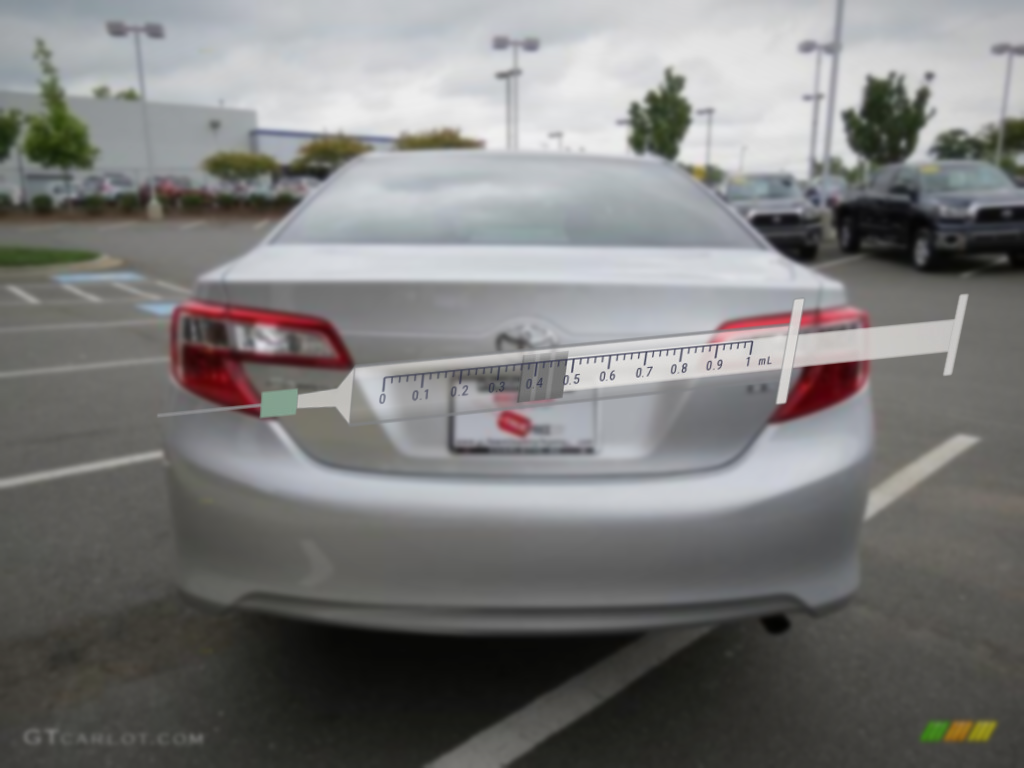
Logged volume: 0.36 (mL)
